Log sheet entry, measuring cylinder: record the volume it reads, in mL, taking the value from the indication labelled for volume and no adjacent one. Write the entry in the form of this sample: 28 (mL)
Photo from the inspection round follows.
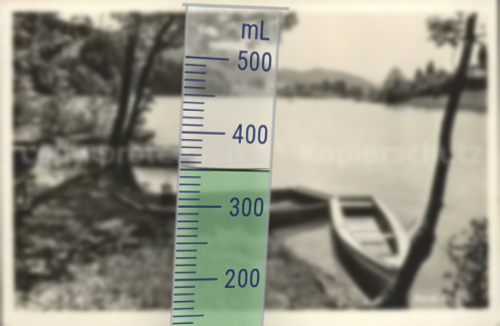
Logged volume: 350 (mL)
